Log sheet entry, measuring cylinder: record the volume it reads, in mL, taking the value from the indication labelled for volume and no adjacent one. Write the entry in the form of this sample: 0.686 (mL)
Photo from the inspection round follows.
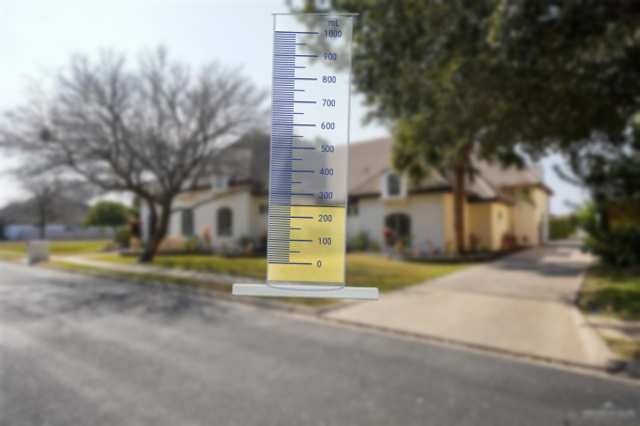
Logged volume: 250 (mL)
